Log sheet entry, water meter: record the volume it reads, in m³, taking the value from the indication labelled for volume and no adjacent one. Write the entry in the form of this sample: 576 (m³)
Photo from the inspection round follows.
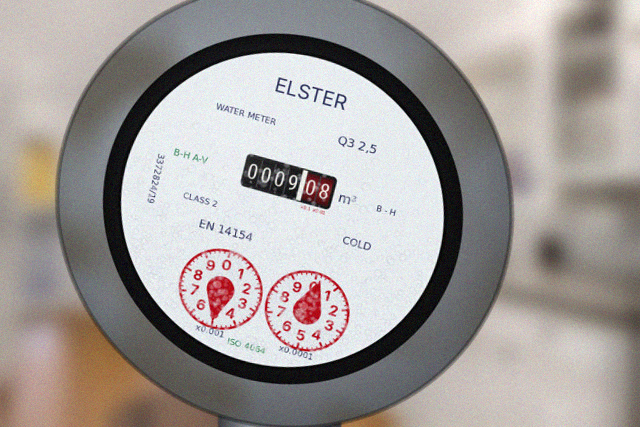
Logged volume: 9.0850 (m³)
